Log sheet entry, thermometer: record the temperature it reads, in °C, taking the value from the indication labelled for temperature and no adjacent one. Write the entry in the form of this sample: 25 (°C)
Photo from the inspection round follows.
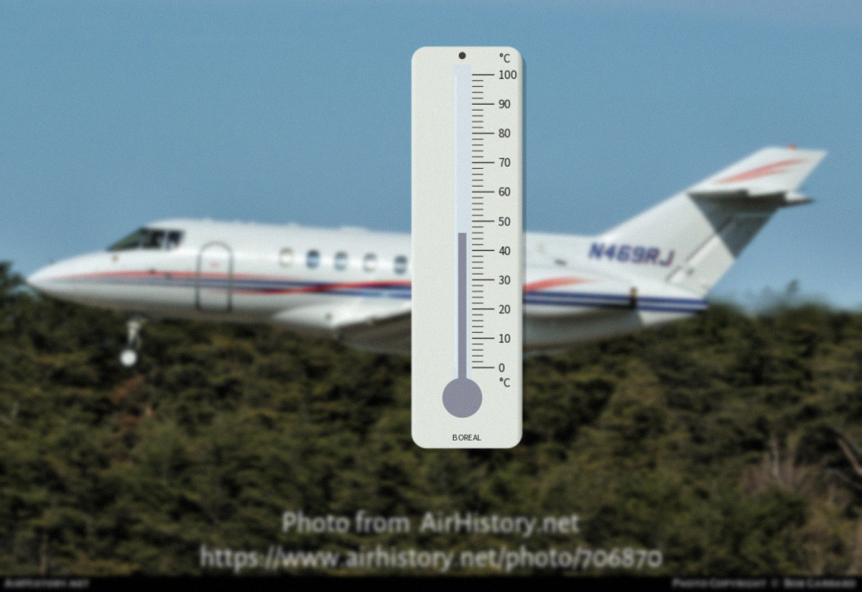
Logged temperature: 46 (°C)
